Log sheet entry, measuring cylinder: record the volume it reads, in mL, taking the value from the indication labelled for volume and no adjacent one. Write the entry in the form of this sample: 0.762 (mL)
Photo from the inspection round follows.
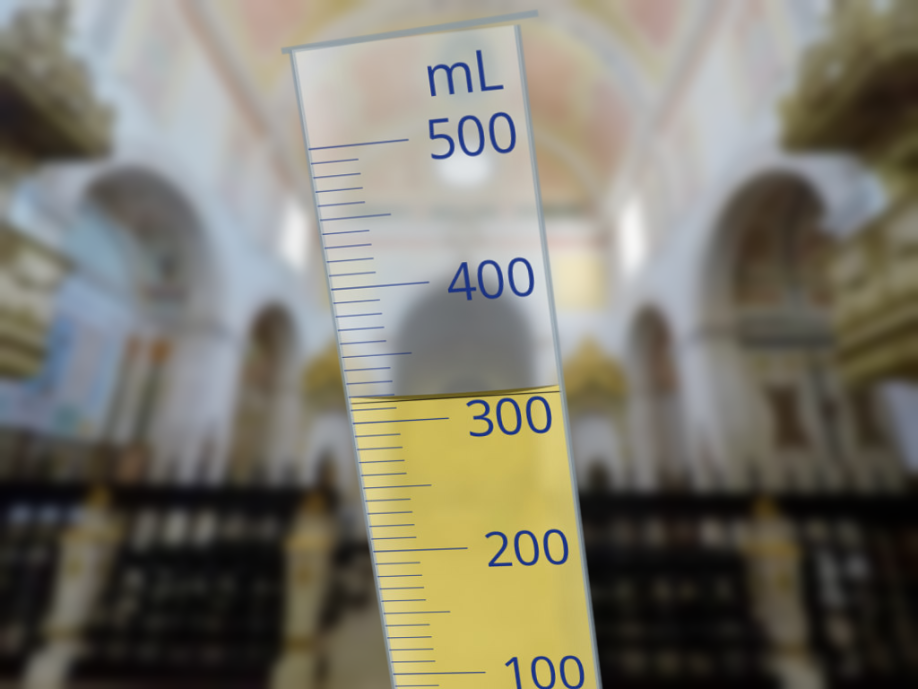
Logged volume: 315 (mL)
